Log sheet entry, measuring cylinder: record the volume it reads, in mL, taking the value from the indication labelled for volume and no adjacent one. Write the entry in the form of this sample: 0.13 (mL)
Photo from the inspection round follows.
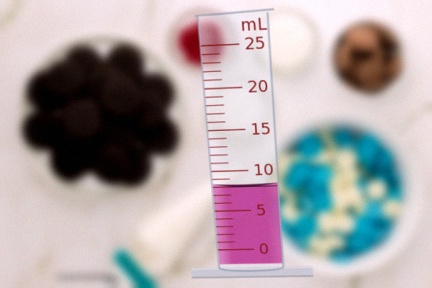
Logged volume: 8 (mL)
